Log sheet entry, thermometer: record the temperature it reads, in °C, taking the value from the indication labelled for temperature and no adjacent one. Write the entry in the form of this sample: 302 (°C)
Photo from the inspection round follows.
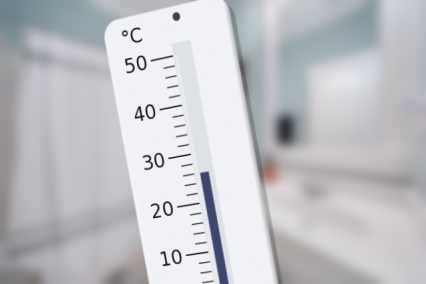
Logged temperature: 26 (°C)
